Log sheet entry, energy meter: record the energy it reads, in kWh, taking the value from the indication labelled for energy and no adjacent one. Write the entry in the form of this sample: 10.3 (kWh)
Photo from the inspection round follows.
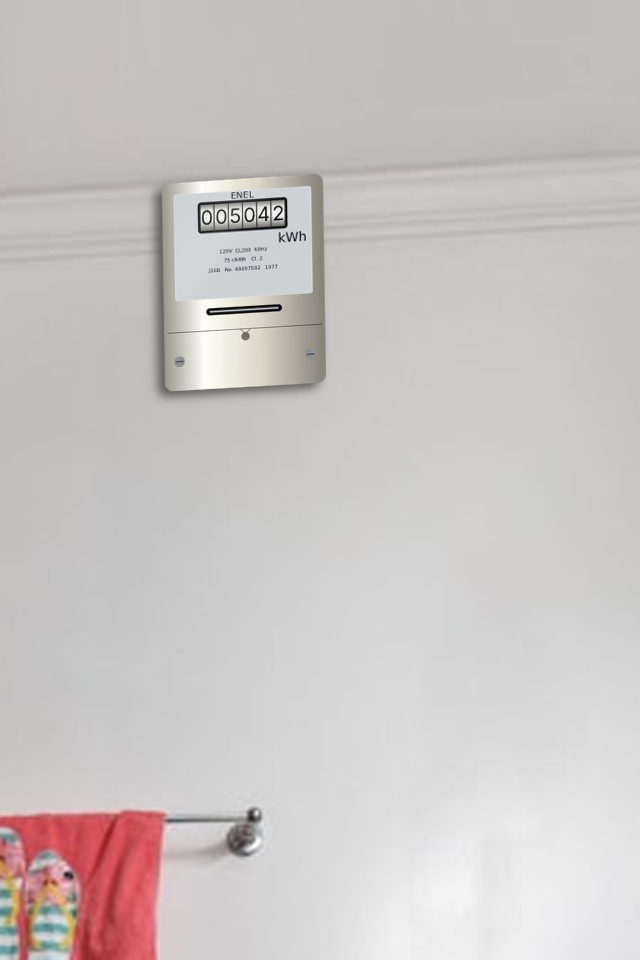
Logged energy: 5042 (kWh)
